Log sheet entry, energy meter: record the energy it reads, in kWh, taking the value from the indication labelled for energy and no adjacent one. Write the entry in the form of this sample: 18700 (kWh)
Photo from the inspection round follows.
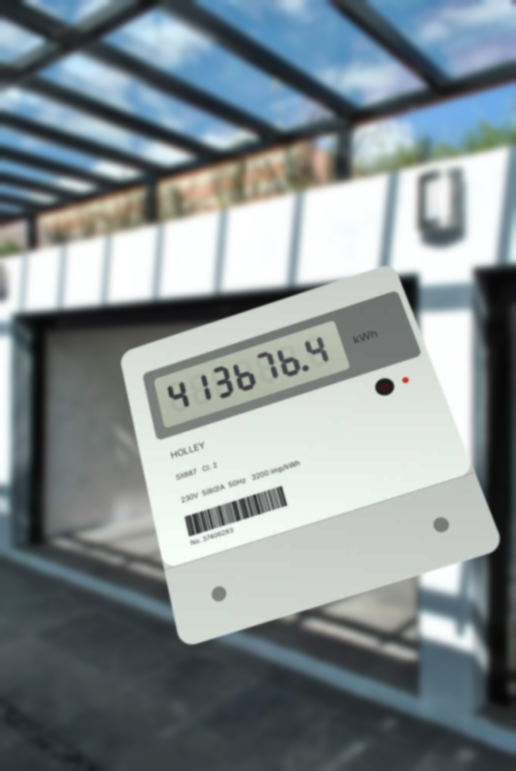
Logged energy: 413676.4 (kWh)
